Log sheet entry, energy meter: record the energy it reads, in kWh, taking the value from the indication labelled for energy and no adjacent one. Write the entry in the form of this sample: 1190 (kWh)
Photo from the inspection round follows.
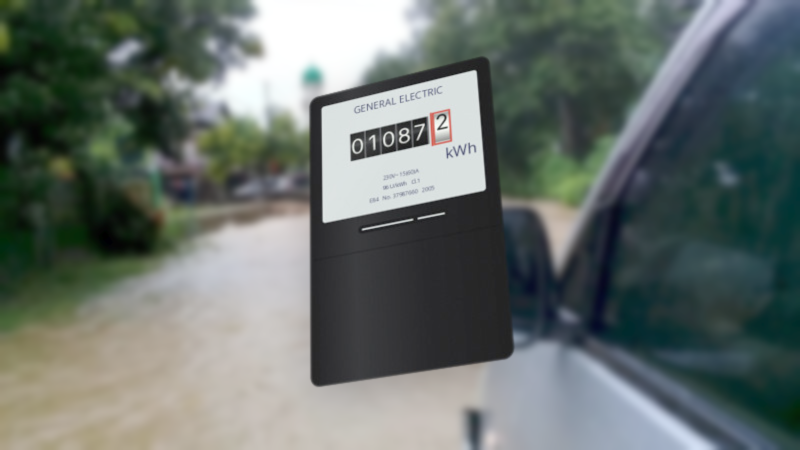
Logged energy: 1087.2 (kWh)
